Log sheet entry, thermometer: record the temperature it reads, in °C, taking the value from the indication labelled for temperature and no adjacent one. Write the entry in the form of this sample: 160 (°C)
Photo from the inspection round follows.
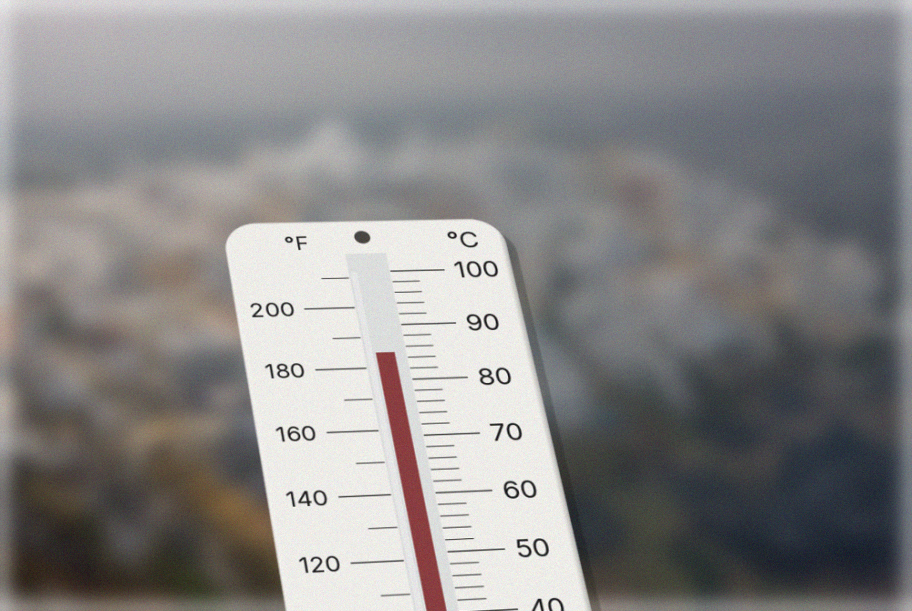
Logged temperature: 85 (°C)
